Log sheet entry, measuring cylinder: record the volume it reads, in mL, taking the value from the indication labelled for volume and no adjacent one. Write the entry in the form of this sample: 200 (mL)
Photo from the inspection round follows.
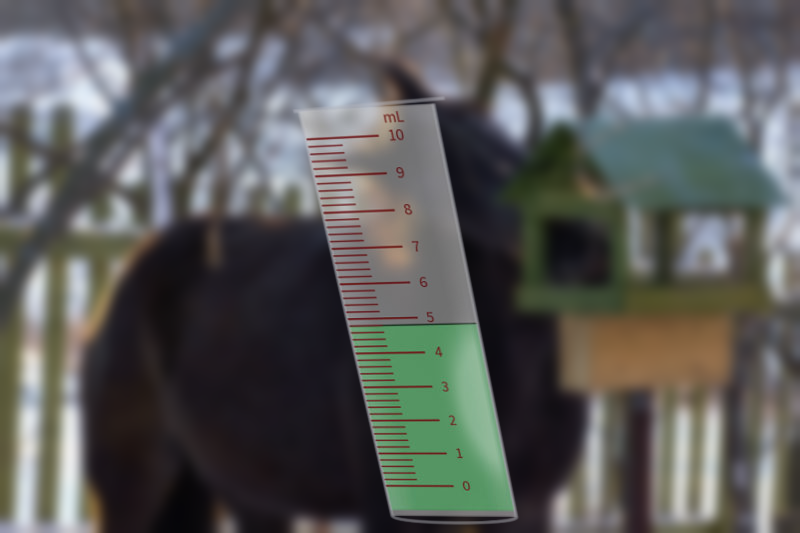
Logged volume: 4.8 (mL)
